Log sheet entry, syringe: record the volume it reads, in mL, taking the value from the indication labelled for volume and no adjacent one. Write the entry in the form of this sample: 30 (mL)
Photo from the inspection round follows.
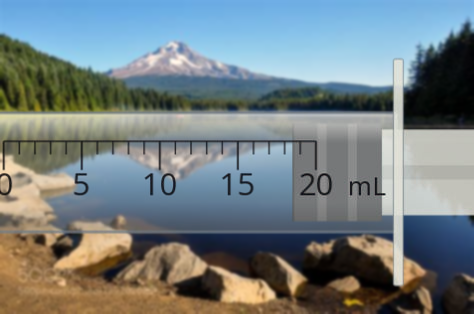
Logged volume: 18.5 (mL)
